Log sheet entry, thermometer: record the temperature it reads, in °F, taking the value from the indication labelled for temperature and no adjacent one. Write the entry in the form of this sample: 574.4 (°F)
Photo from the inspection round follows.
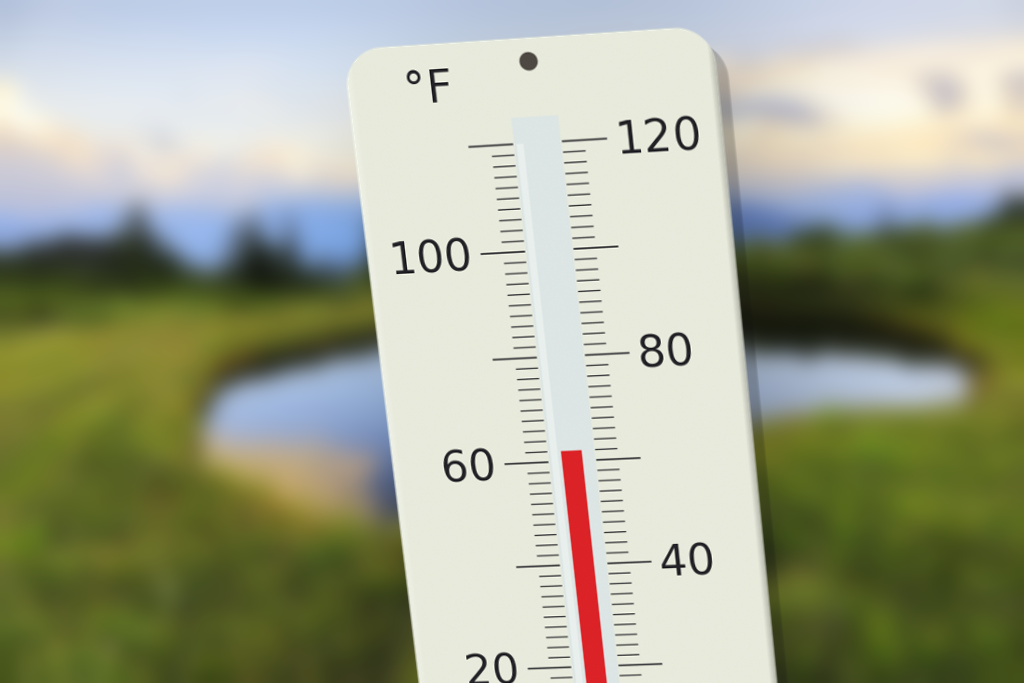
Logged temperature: 62 (°F)
